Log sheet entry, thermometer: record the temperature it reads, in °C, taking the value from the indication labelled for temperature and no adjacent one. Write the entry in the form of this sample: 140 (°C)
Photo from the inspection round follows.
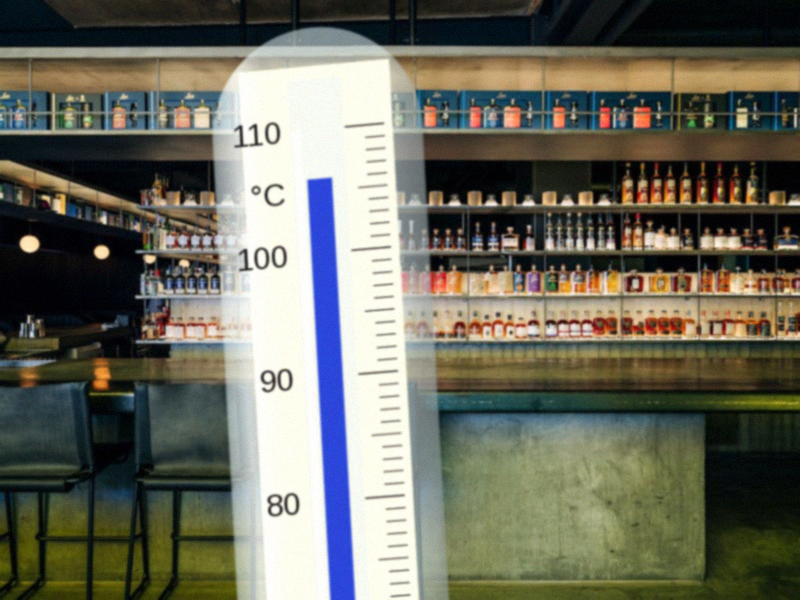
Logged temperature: 106 (°C)
